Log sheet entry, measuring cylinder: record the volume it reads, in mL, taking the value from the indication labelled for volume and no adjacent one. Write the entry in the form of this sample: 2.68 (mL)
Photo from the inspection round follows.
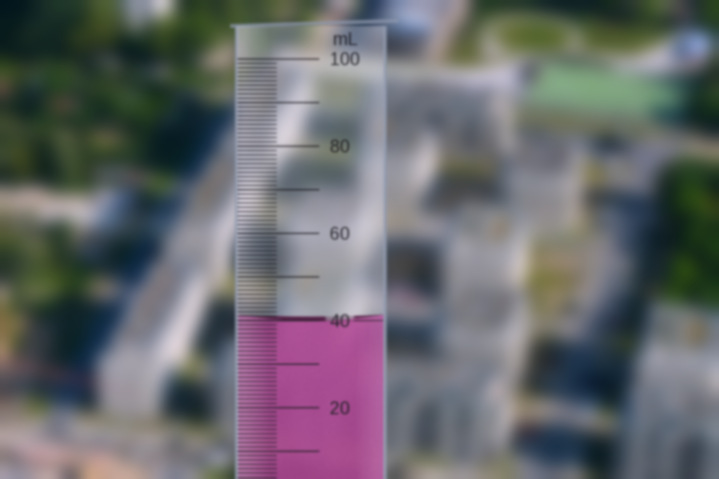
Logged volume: 40 (mL)
